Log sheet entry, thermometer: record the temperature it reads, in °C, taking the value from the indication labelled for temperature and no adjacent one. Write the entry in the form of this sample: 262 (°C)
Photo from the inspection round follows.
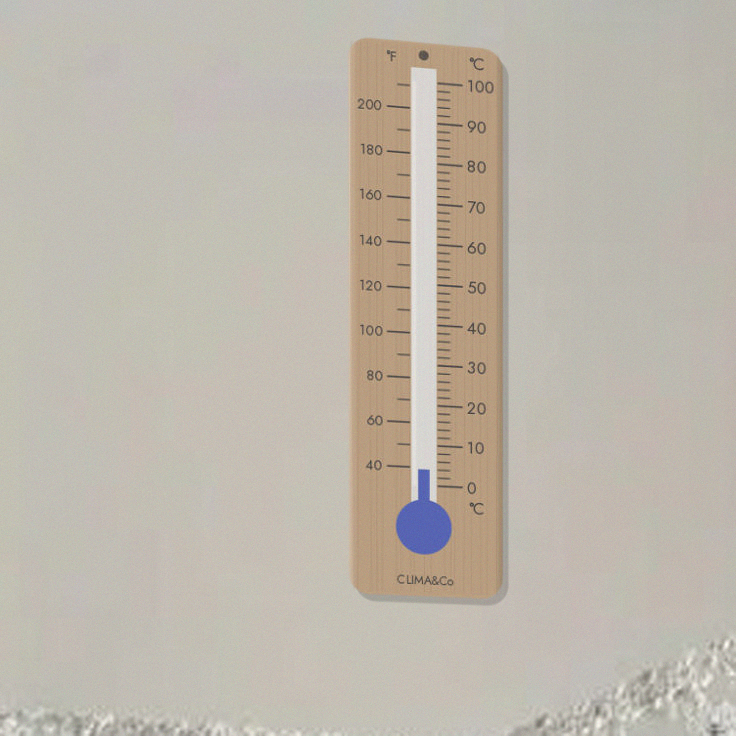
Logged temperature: 4 (°C)
